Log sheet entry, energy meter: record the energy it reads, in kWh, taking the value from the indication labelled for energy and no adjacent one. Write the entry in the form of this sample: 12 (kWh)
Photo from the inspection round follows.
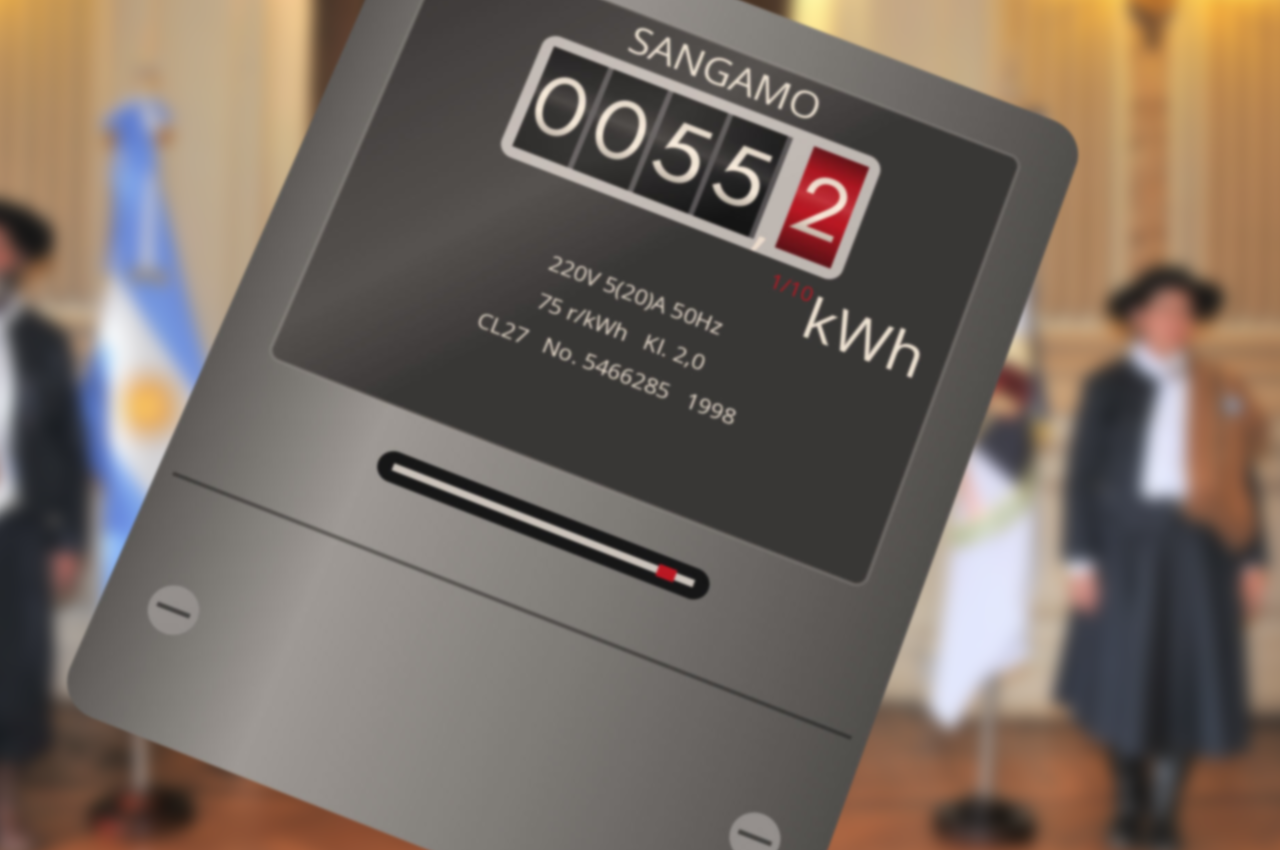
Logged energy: 55.2 (kWh)
